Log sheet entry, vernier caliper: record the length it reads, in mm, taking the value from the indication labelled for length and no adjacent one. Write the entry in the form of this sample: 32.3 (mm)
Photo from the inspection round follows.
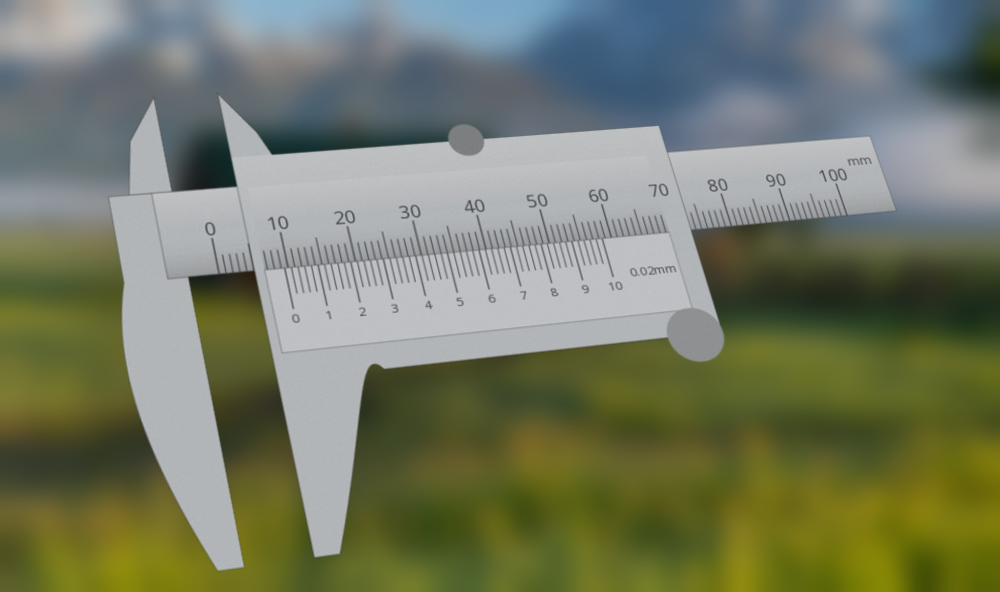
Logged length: 9.5 (mm)
